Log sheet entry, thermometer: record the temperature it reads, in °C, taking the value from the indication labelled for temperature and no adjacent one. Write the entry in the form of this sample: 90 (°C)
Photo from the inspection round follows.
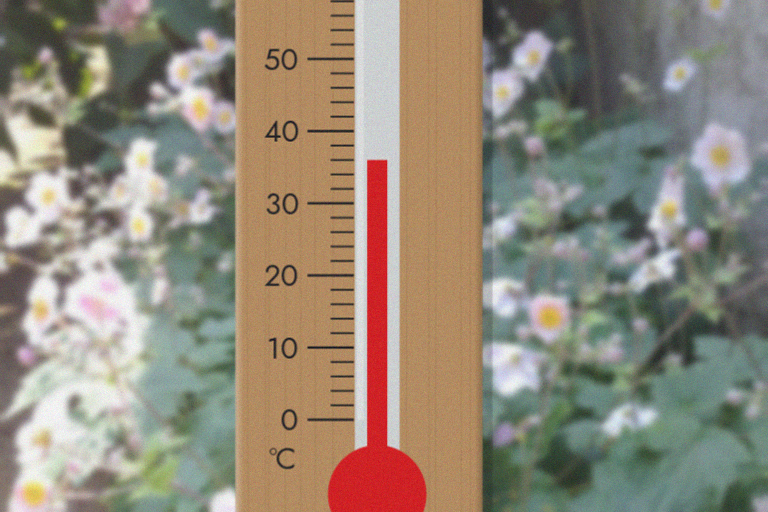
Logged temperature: 36 (°C)
